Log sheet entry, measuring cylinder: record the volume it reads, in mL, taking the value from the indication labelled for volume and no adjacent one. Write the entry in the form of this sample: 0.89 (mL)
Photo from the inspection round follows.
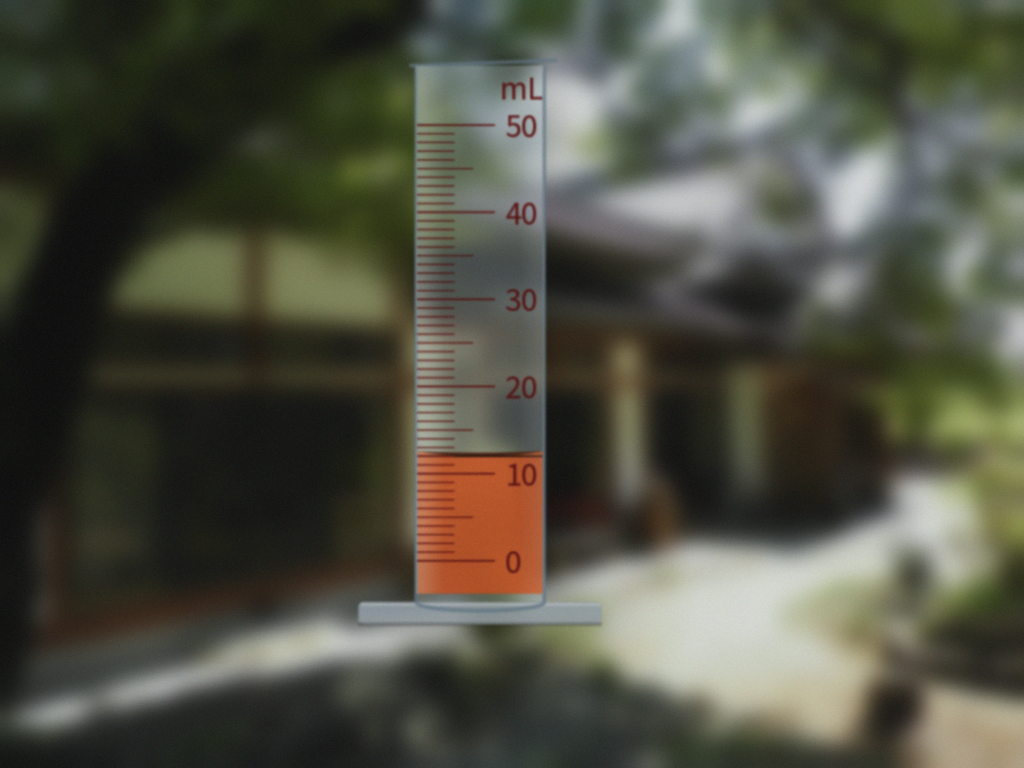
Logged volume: 12 (mL)
